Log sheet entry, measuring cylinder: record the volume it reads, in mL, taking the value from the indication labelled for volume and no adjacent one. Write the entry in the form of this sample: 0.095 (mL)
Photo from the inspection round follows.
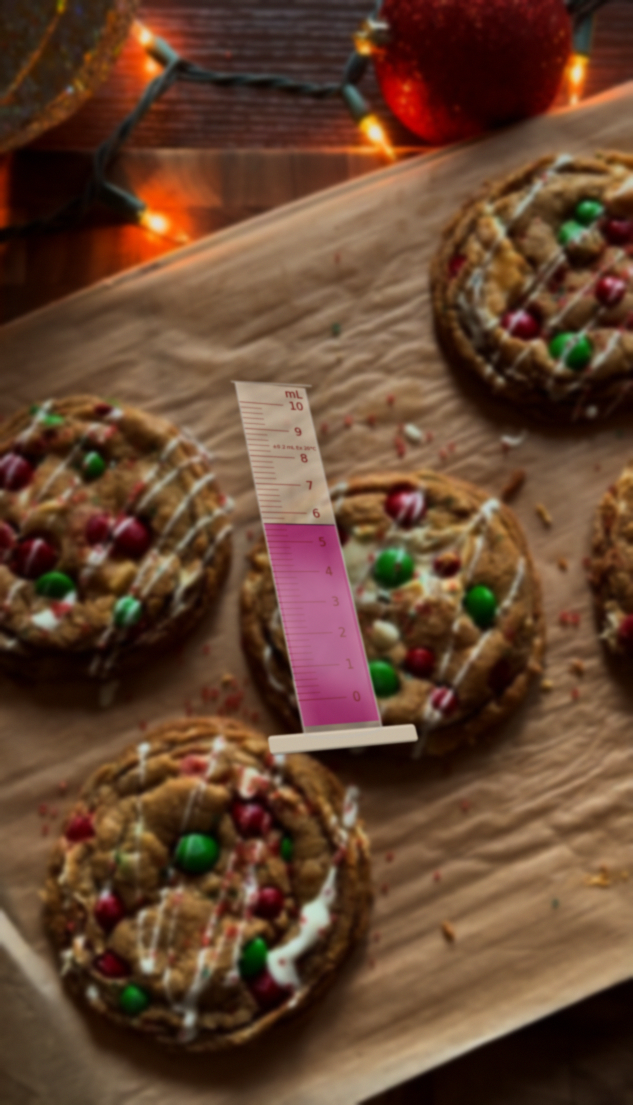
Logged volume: 5.6 (mL)
